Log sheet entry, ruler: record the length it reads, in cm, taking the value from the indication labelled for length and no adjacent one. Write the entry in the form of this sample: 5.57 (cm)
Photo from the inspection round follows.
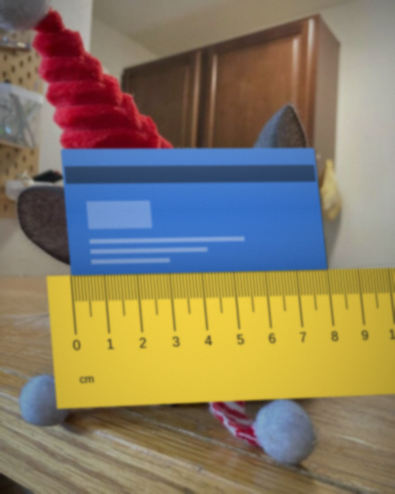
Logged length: 8 (cm)
